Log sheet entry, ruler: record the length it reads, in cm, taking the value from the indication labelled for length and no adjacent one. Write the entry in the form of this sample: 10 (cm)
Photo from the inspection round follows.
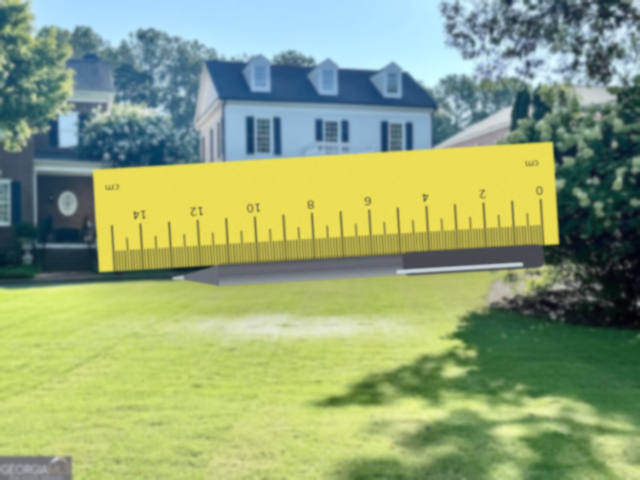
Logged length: 13 (cm)
